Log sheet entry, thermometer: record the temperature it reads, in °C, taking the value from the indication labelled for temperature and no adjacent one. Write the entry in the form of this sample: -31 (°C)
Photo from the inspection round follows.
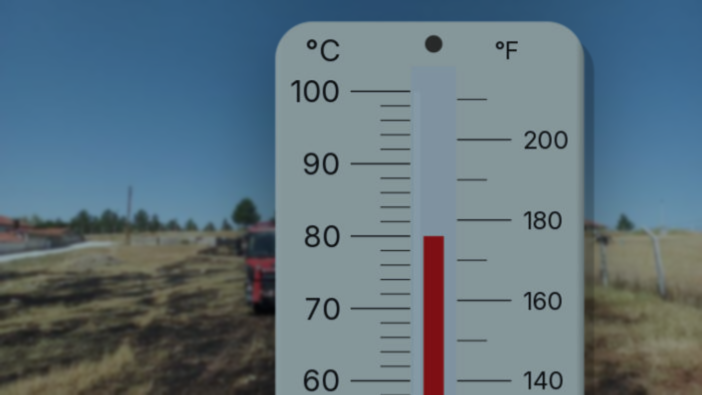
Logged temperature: 80 (°C)
